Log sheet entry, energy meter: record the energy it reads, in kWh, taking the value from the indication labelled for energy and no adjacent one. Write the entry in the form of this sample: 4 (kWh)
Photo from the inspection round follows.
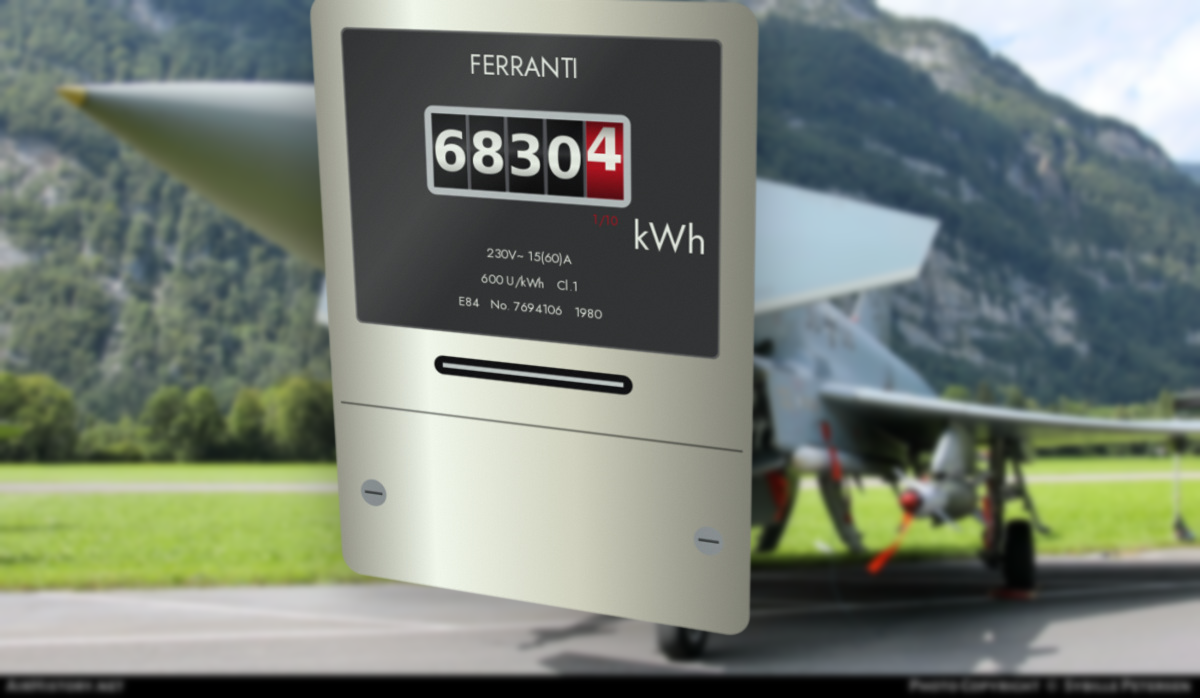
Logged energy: 6830.4 (kWh)
